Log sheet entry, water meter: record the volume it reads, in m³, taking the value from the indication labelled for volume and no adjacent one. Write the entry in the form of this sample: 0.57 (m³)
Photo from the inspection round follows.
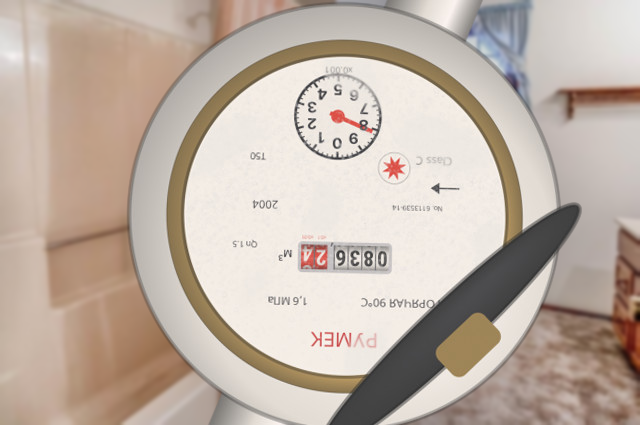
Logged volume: 836.238 (m³)
